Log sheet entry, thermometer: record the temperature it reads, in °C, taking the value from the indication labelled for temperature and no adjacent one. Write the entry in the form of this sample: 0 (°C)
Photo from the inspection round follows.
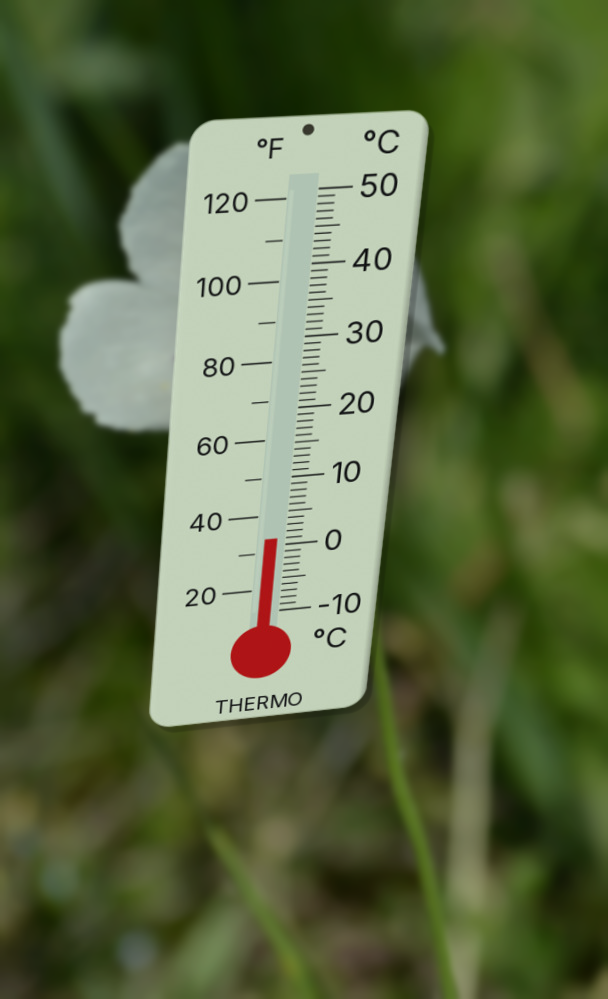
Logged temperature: 1 (°C)
